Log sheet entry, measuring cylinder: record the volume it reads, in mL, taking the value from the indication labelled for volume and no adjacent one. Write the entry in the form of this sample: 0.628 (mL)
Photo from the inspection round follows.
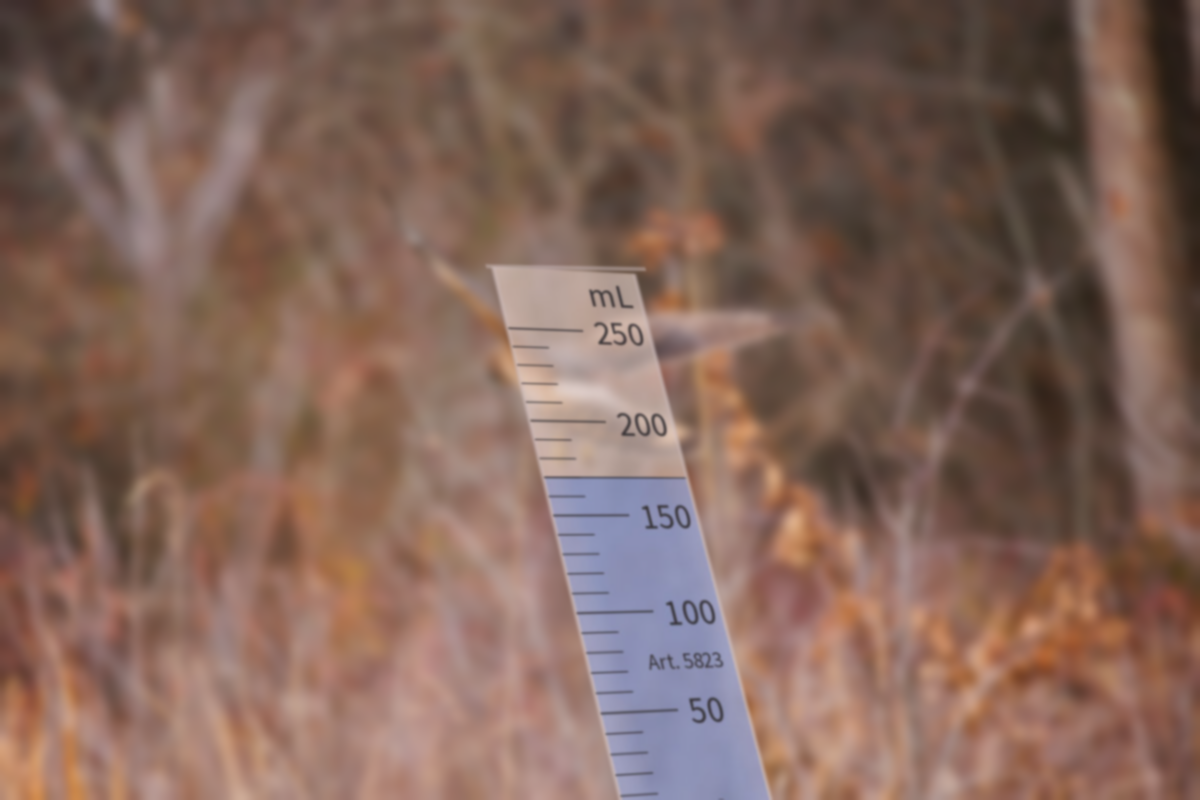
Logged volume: 170 (mL)
